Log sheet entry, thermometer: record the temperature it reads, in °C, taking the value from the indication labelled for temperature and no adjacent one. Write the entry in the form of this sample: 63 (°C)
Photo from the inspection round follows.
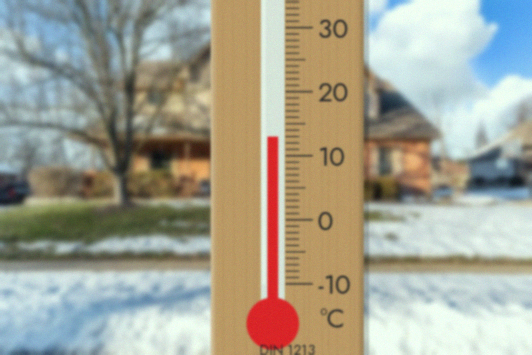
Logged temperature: 13 (°C)
